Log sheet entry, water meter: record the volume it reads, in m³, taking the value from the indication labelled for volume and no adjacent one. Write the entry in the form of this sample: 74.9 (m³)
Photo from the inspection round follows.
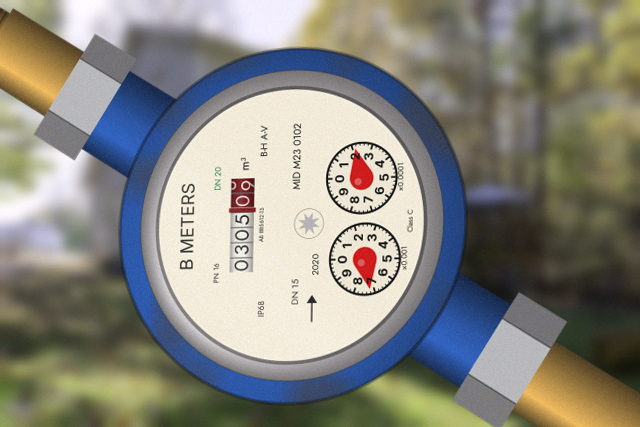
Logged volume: 305.0872 (m³)
